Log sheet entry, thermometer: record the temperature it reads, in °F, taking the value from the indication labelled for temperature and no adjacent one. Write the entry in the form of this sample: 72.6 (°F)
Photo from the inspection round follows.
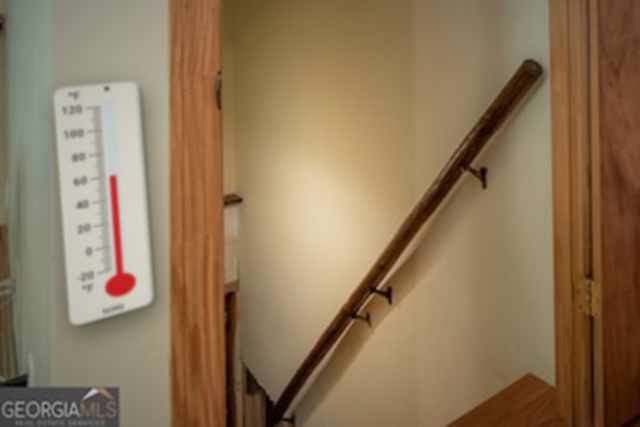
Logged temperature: 60 (°F)
